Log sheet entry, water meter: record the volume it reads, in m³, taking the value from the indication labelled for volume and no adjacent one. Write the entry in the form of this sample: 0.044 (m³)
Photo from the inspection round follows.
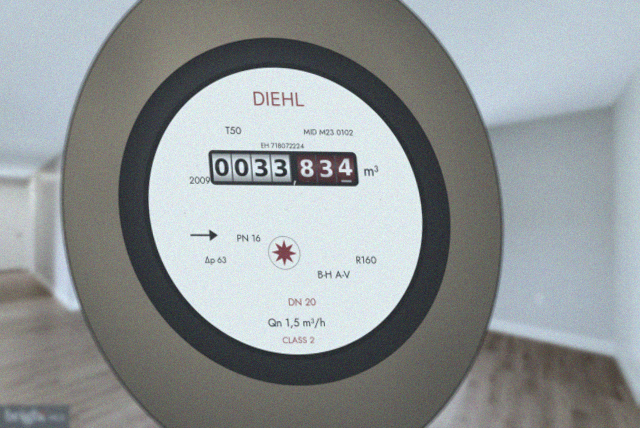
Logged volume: 33.834 (m³)
